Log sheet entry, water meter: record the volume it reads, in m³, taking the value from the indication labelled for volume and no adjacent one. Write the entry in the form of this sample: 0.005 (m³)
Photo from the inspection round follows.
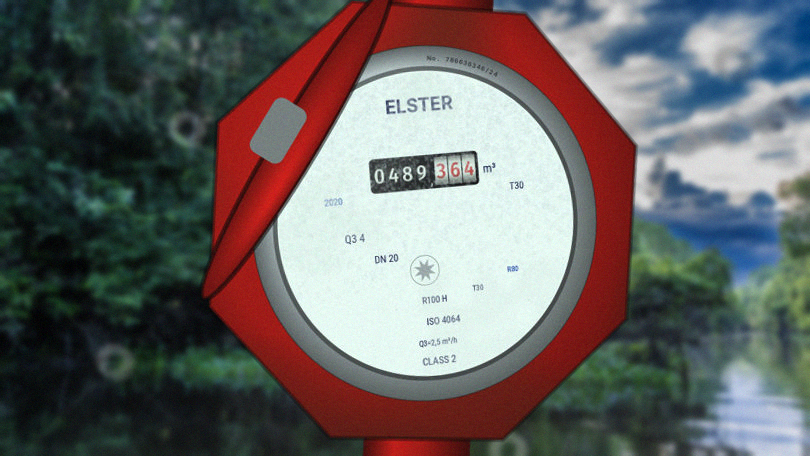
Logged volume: 489.364 (m³)
